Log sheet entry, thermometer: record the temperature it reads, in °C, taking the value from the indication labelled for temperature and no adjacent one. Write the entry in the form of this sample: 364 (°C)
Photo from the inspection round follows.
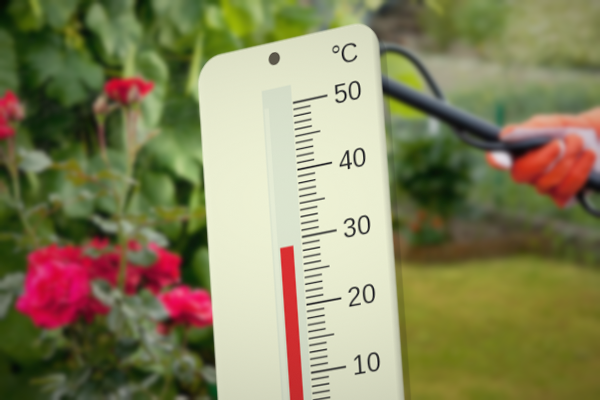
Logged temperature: 29 (°C)
